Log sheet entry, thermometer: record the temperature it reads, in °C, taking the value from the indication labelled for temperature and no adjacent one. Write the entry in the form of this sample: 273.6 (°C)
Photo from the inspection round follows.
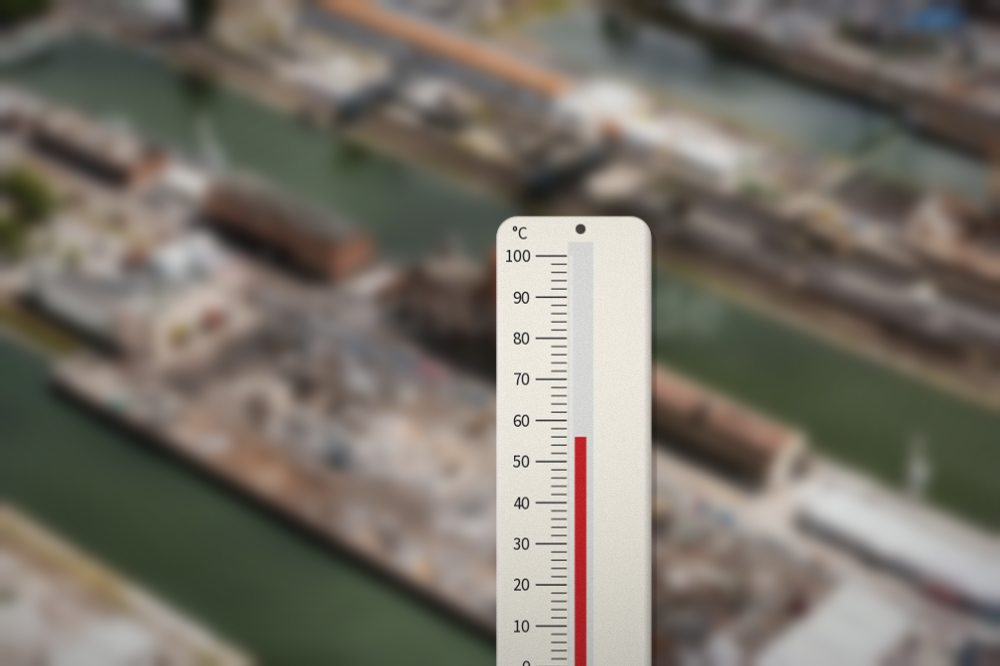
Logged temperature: 56 (°C)
